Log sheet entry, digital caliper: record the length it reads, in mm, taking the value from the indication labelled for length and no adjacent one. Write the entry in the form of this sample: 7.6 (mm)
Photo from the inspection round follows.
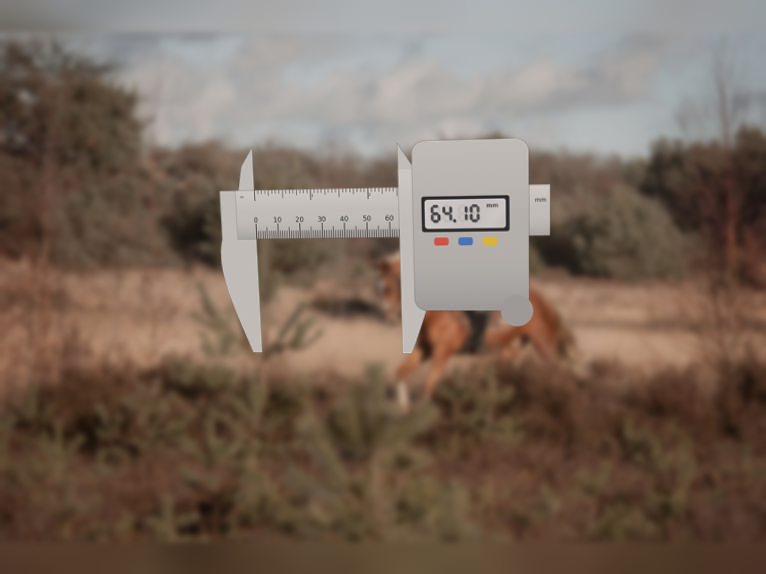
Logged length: 64.10 (mm)
